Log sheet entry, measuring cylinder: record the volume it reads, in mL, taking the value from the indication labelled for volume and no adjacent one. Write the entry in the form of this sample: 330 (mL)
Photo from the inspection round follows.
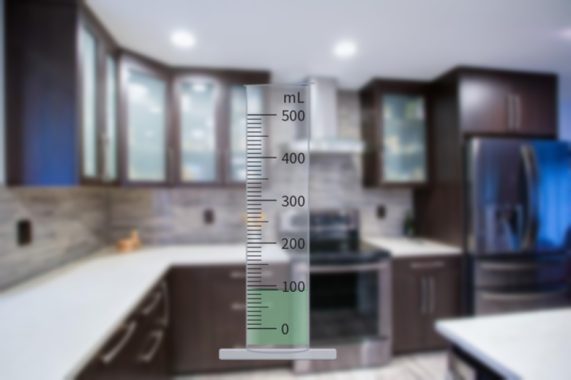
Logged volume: 90 (mL)
